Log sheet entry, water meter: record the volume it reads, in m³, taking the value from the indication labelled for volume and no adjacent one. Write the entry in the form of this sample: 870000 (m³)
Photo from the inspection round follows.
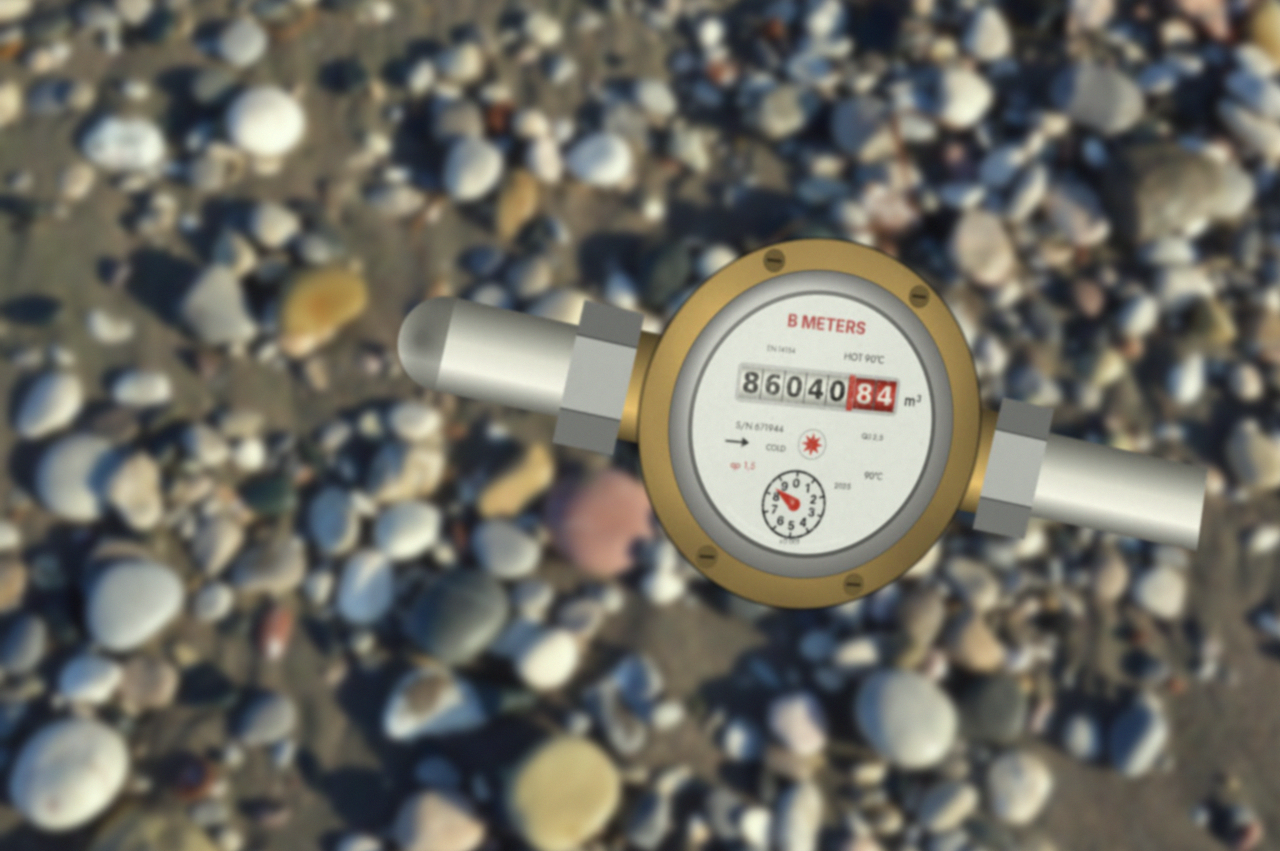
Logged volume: 86040.848 (m³)
